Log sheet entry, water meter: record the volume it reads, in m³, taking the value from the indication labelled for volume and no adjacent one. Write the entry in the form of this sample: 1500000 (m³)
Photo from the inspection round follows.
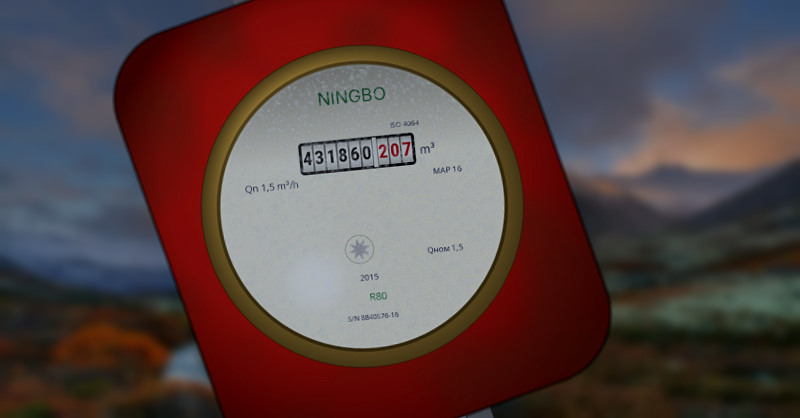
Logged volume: 431860.207 (m³)
